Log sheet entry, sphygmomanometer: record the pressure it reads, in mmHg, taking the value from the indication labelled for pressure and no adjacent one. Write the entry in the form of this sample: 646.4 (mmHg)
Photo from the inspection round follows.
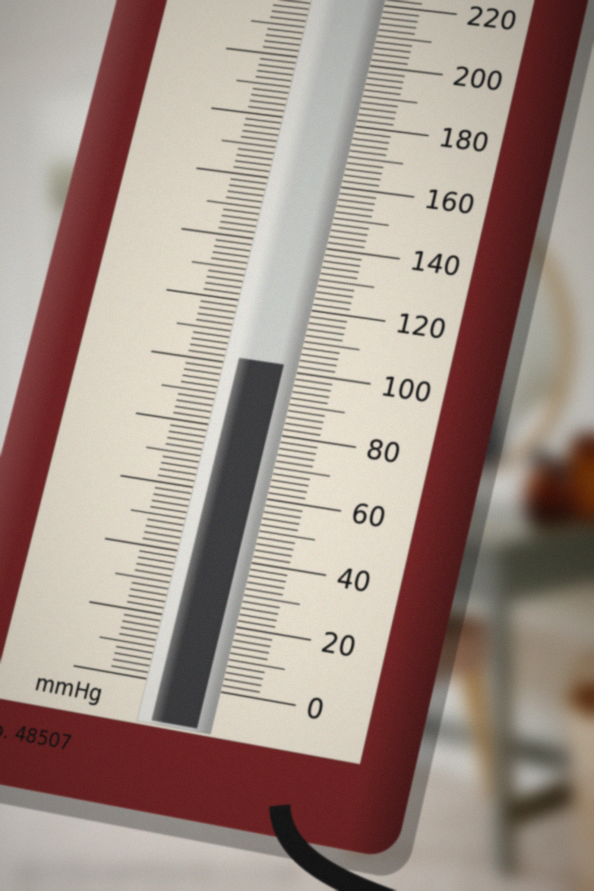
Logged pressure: 102 (mmHg)
